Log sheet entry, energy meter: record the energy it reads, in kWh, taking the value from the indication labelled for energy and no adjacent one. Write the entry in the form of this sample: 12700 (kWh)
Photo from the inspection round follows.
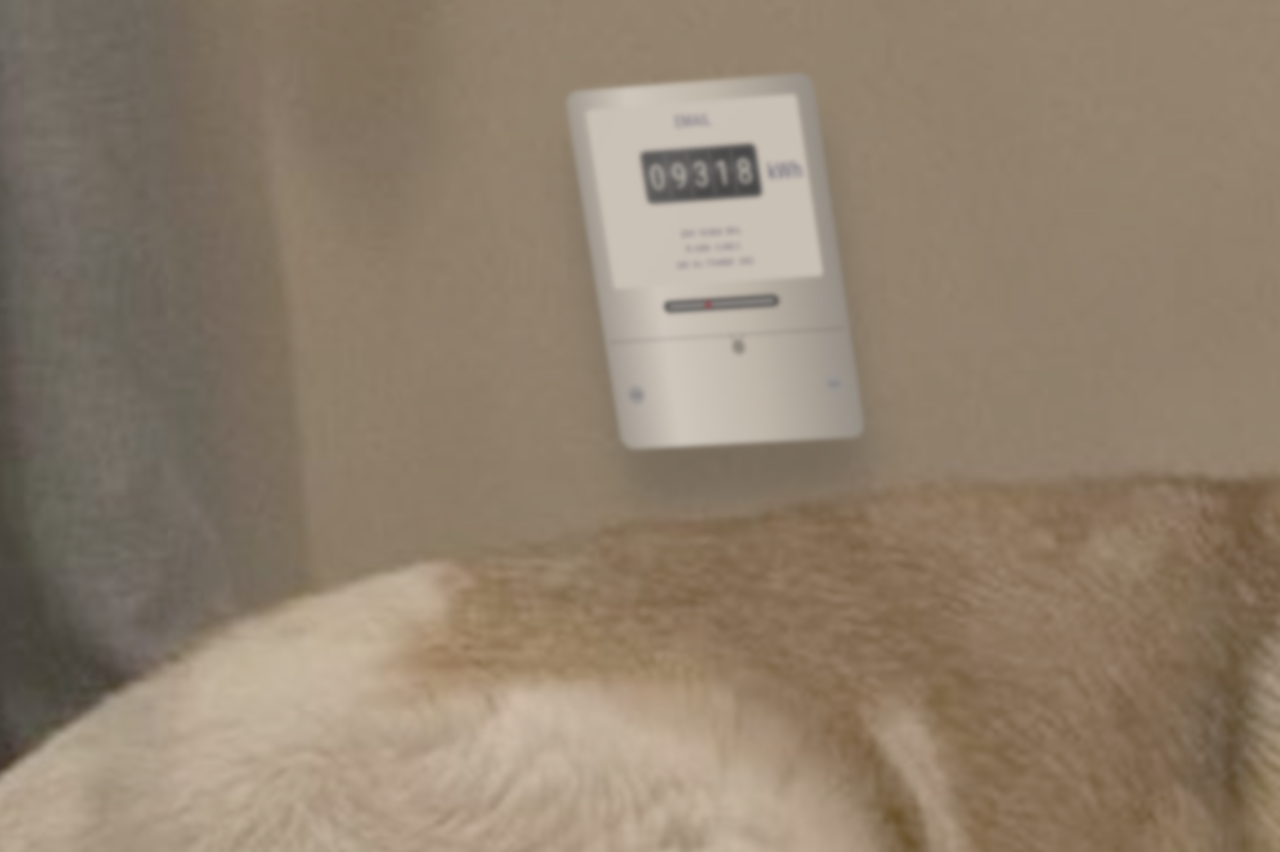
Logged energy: 9318 (kWh)
